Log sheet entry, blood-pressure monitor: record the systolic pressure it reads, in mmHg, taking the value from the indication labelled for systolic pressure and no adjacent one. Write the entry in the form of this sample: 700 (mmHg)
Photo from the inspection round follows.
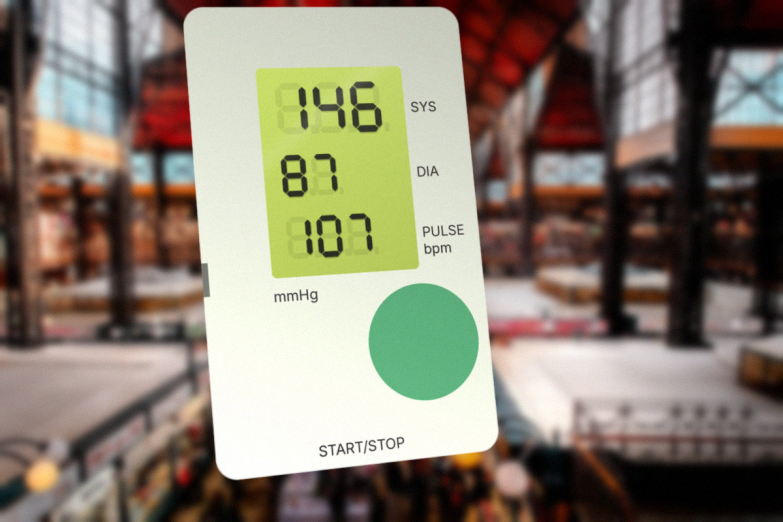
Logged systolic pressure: 146 (mmHg)
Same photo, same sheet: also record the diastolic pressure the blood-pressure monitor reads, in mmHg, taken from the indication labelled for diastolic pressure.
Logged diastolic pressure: 87 (mmHg)
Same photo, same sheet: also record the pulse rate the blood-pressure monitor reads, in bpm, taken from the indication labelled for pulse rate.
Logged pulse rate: 107 (bpm)
